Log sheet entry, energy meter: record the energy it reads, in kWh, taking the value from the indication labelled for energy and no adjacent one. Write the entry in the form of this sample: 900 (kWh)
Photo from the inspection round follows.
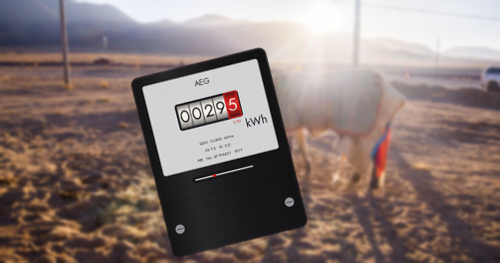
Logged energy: 29.5 (kWh)
